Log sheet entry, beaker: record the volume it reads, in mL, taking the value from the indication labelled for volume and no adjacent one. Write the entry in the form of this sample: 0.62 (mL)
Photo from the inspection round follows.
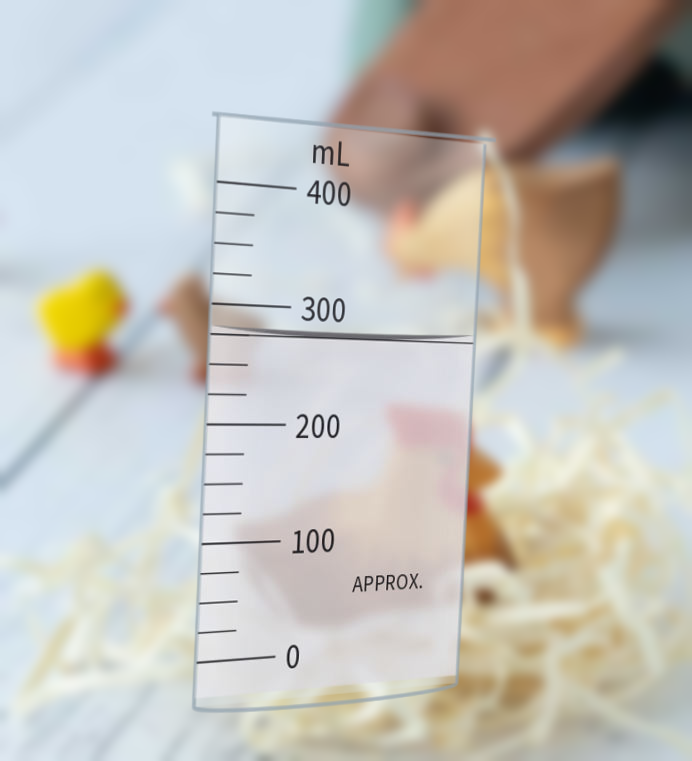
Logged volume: 275 (mL)
